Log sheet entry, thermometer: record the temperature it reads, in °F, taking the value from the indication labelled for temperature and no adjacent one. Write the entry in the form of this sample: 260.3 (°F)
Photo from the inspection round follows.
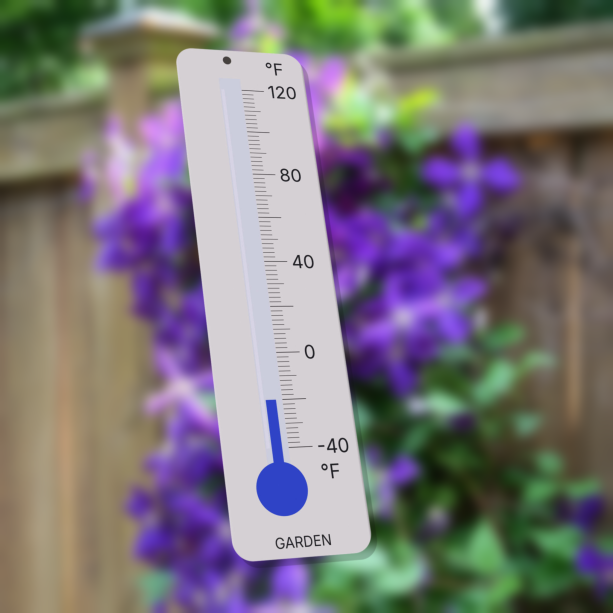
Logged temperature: -20 (°F)
